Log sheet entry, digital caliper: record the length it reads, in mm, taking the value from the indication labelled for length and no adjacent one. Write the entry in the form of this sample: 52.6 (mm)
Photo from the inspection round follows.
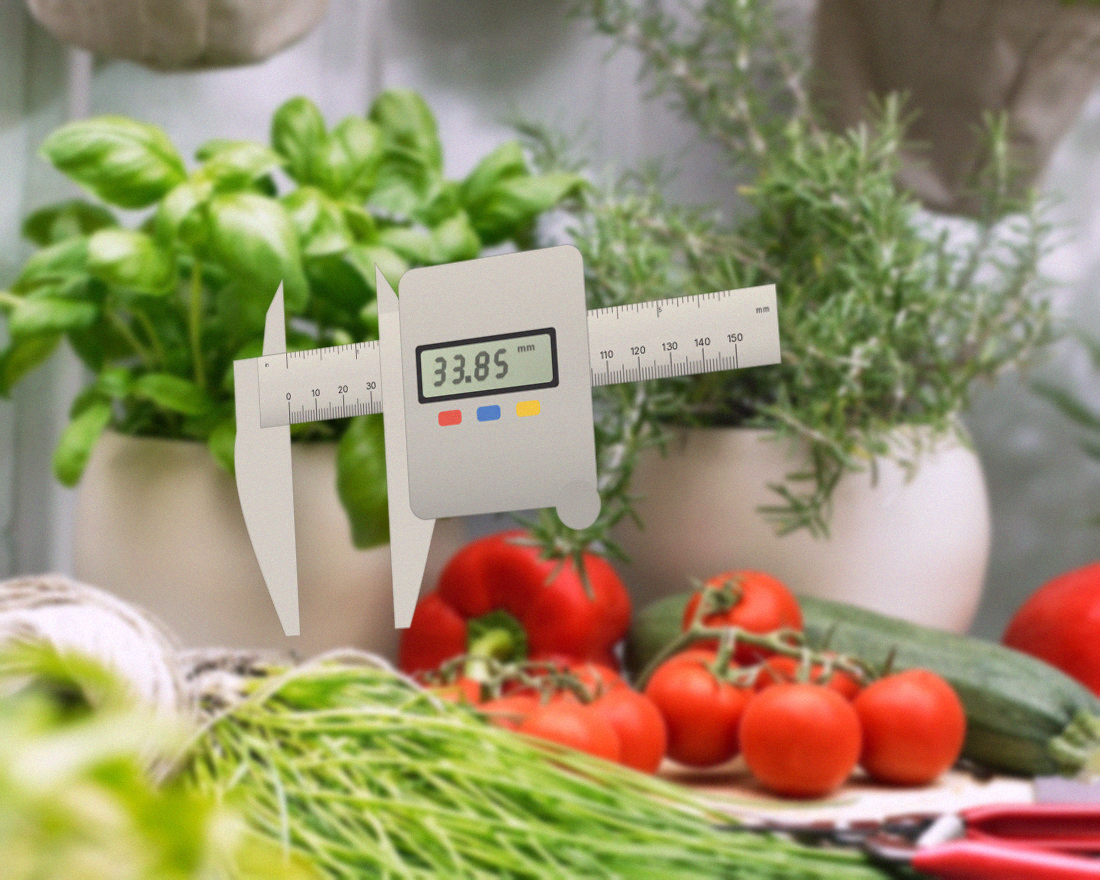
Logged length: 33.85 (mm)
